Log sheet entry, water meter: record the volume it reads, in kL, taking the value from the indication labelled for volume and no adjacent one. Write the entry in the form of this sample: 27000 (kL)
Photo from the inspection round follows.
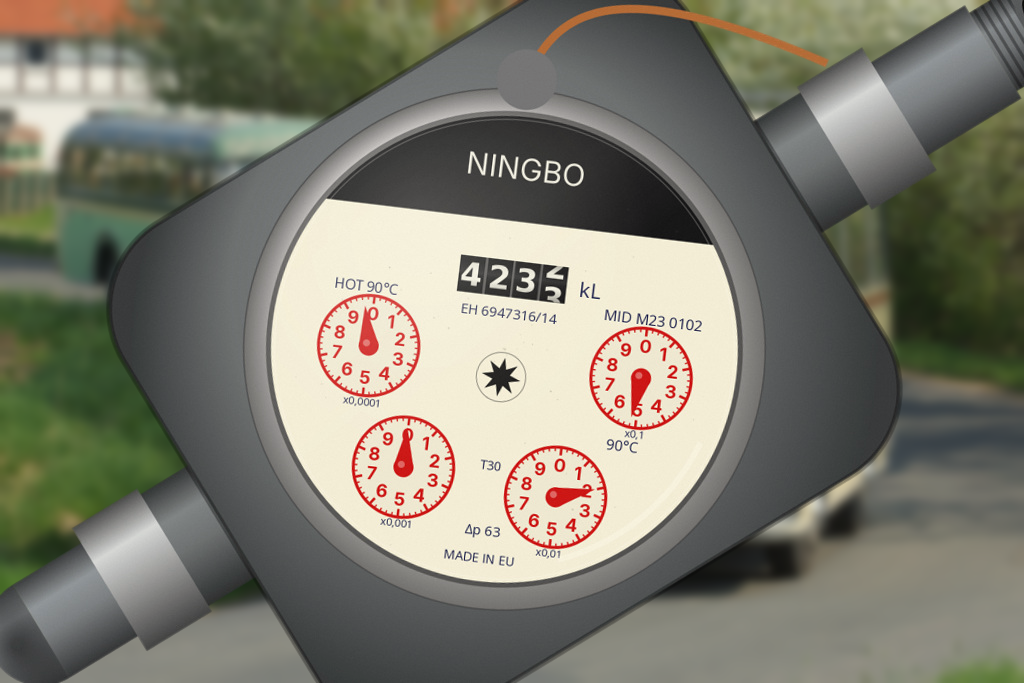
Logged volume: 4232.5199 (kL)
